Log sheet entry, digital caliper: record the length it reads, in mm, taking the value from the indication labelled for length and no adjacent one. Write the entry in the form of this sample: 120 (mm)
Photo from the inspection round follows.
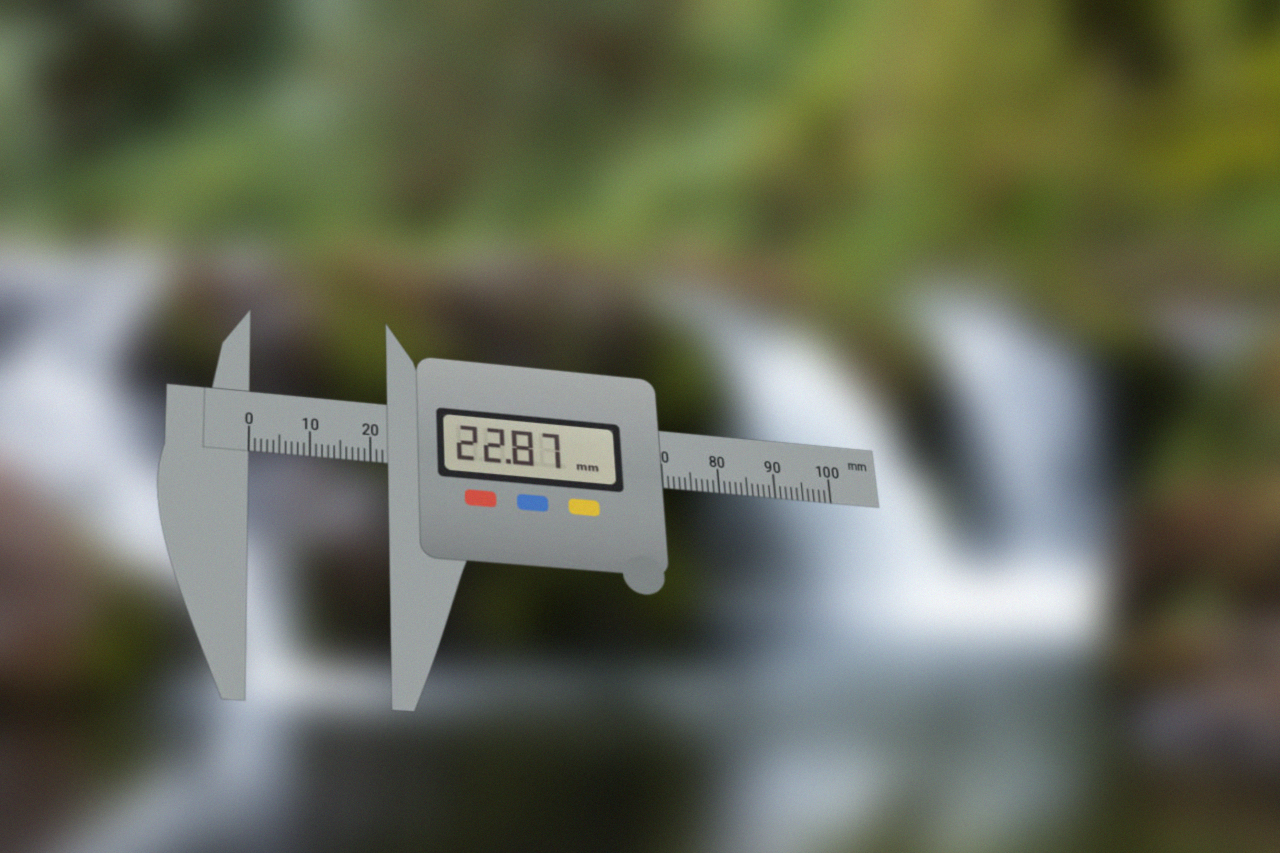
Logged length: 22.87 (mm)
